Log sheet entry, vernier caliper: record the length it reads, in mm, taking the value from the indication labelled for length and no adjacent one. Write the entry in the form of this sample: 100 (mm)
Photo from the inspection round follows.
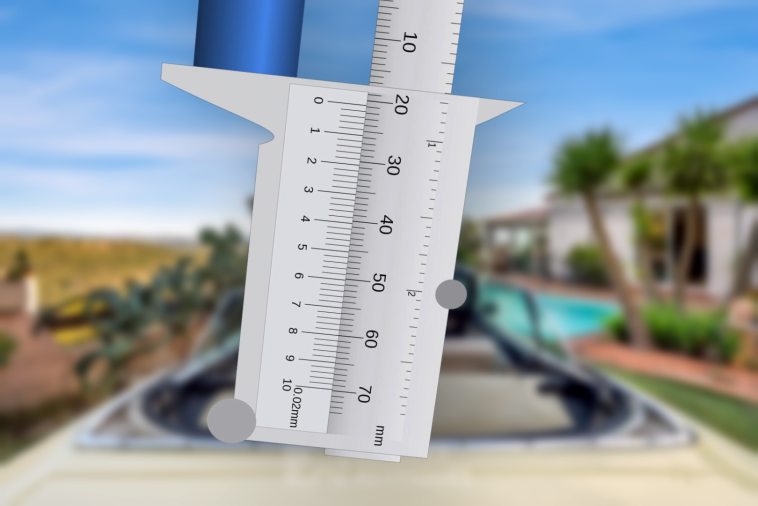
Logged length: 20.8 (mm)
